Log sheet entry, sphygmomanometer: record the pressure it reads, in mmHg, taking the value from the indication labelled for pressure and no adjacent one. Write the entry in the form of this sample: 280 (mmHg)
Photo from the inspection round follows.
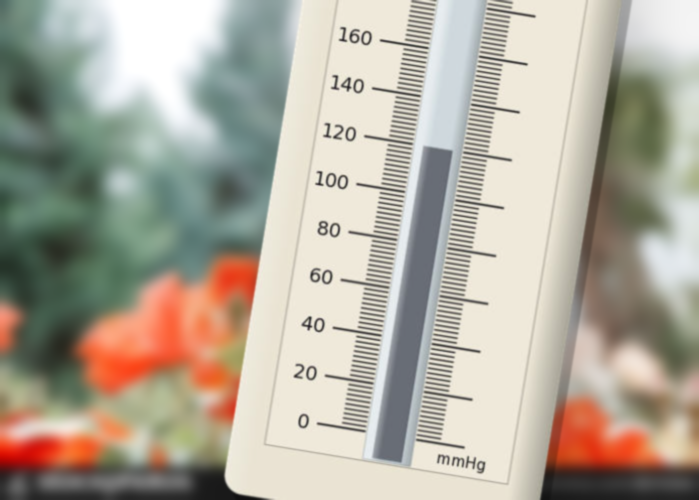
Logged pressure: 120 (mmHg)
